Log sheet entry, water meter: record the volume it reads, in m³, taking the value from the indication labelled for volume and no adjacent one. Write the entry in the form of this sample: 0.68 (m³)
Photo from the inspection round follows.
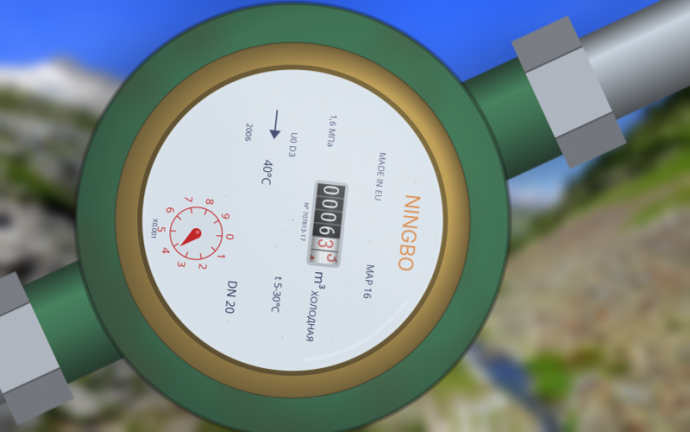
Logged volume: 6.333 (m³)
